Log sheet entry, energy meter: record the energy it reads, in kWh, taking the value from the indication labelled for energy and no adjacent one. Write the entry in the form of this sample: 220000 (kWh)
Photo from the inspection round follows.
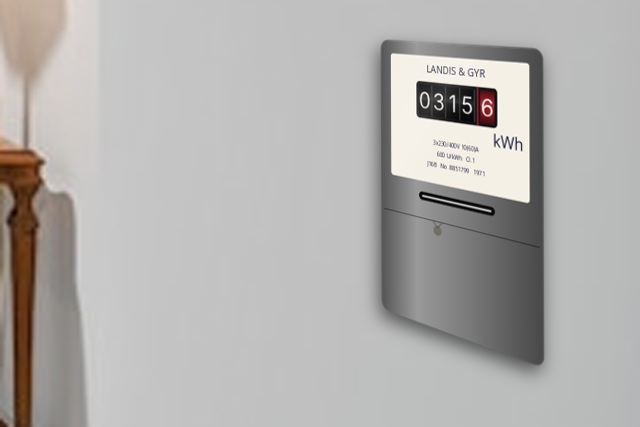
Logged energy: 315.6 (kWh)
